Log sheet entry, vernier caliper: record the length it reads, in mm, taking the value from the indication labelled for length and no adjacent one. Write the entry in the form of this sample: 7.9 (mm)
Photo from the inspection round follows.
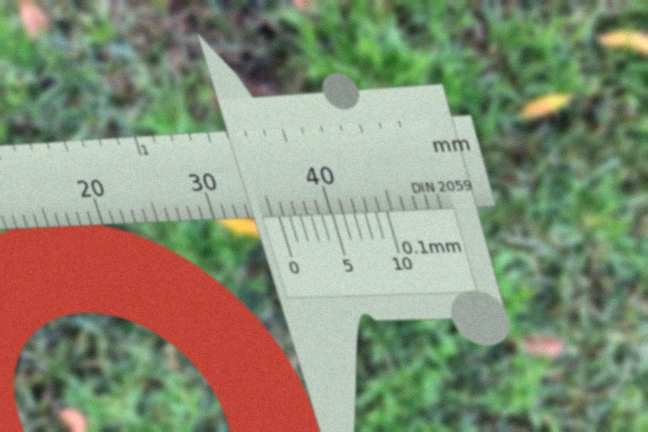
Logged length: 35.6 (mm)
